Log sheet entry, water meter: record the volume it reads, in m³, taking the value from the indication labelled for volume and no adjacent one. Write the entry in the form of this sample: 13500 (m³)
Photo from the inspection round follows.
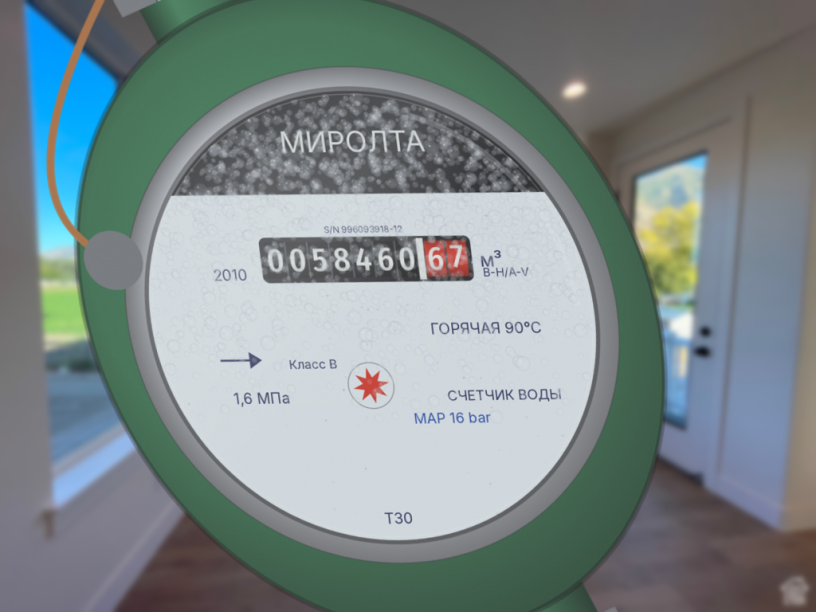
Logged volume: 58460.67 (m³)
